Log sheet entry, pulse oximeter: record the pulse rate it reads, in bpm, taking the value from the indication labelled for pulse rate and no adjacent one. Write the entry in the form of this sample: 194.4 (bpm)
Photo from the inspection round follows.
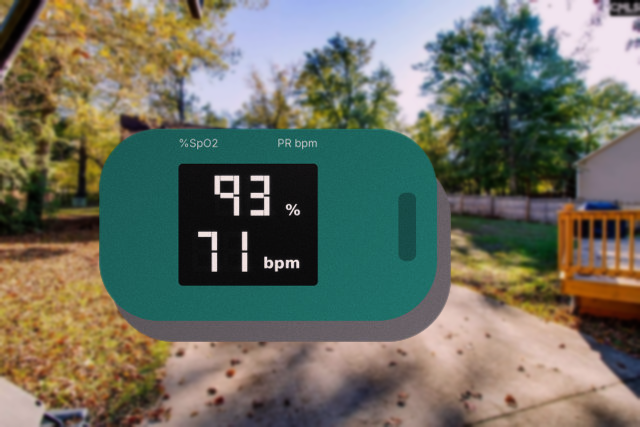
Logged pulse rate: 71 (bpm)
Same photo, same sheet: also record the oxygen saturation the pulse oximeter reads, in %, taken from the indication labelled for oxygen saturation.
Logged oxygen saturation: 93 (%)
